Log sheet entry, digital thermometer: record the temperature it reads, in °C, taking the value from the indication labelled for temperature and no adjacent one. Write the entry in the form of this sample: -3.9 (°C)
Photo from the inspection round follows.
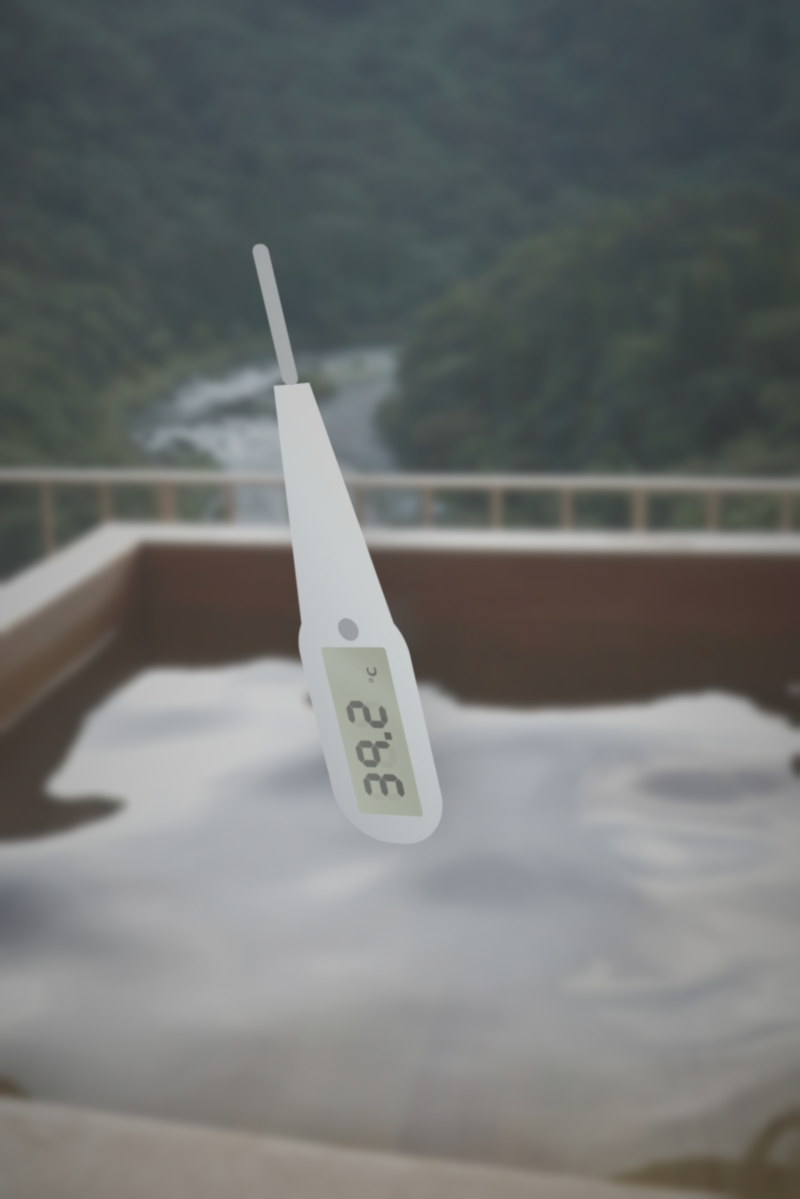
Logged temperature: 39.2 (°C)
